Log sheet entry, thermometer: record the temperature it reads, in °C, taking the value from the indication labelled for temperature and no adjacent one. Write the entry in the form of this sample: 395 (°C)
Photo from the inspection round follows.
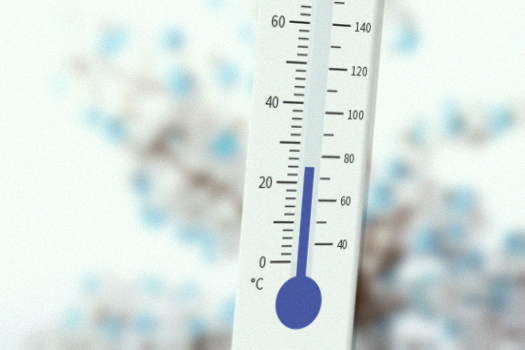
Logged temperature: 24 (°C)
